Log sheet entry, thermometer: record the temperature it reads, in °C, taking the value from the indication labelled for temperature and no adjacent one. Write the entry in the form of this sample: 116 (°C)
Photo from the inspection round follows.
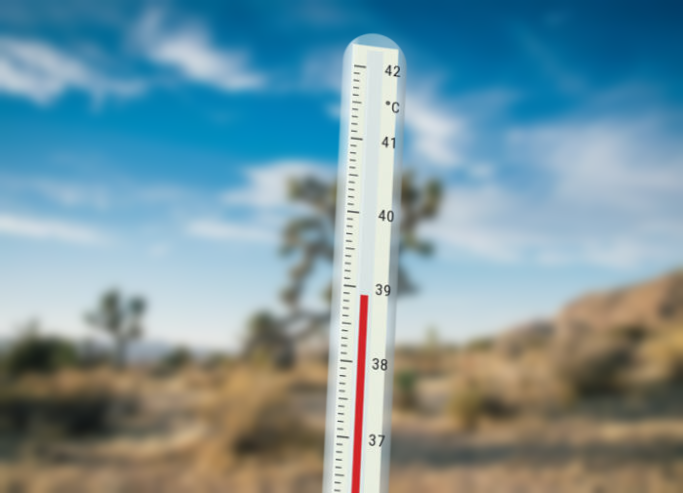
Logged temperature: 38.9 (°C)
